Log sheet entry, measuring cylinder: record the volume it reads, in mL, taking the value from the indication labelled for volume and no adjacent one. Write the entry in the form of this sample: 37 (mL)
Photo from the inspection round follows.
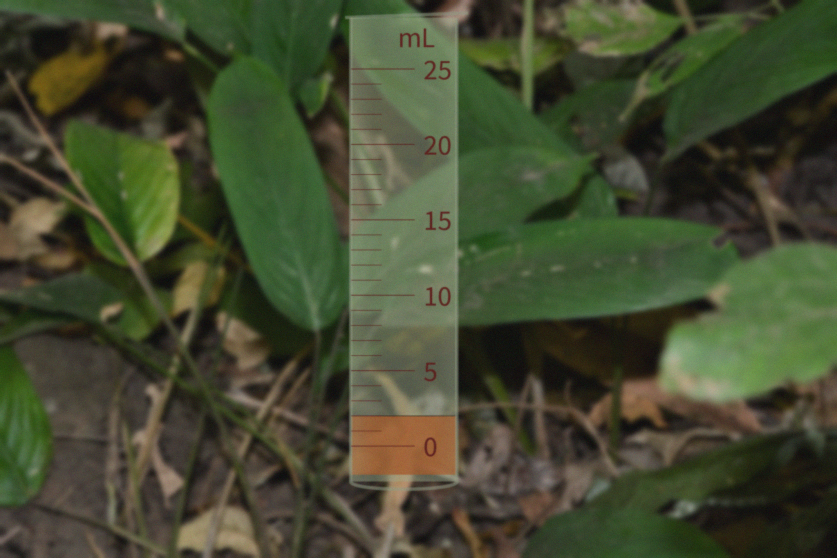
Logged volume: 2 (mL)
